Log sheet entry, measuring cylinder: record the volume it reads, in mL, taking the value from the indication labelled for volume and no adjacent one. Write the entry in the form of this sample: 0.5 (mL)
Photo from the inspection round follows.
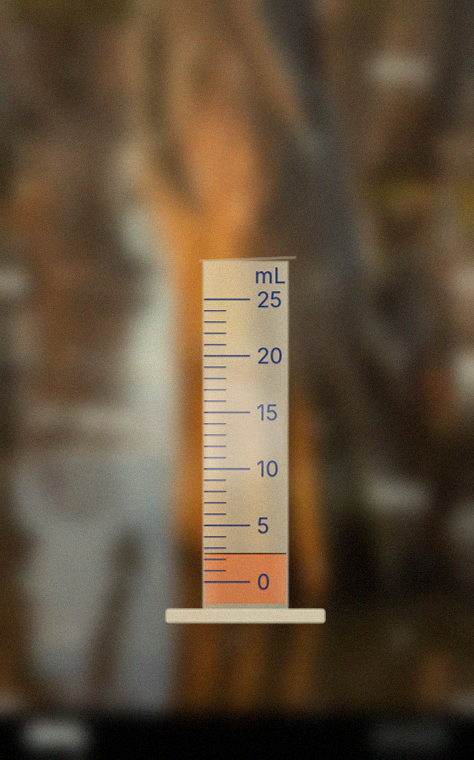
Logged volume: 2.5 (mL)
